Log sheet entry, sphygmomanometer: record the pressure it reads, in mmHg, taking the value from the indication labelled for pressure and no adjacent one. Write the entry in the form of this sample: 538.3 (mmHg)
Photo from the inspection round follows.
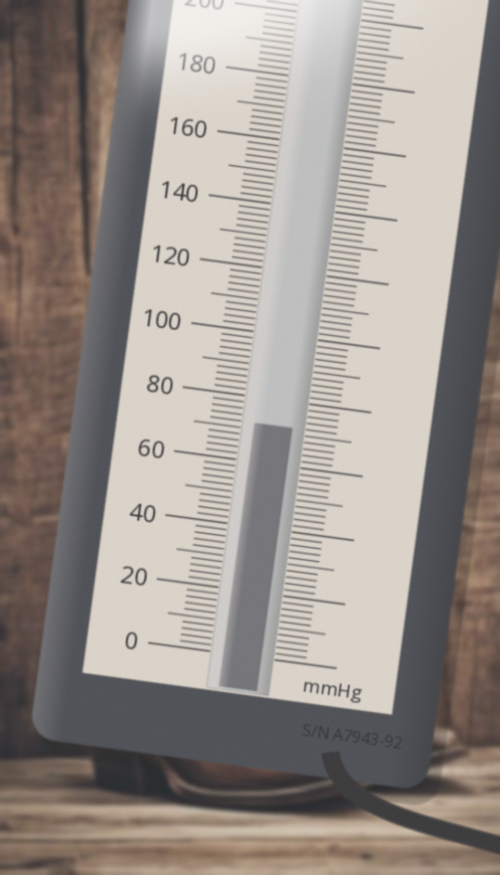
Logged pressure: 72 (mmHg)
